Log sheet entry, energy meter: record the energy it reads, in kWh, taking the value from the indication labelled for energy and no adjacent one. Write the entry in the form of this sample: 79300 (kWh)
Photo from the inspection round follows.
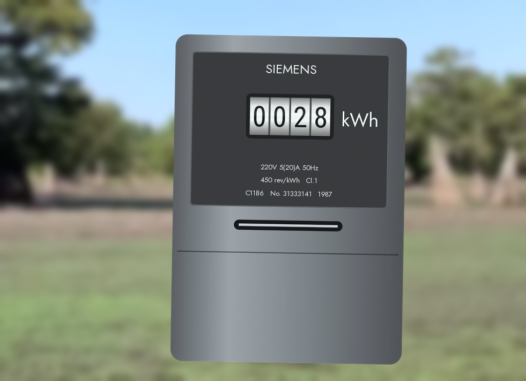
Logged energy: 28 (kWh)
